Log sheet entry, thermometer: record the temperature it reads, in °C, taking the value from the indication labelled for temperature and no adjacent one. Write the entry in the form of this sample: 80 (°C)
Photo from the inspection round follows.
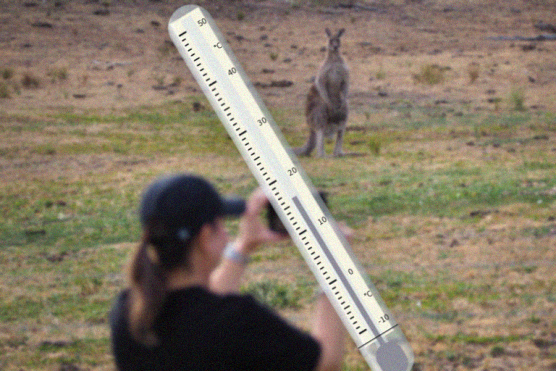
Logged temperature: 16 (°C)
